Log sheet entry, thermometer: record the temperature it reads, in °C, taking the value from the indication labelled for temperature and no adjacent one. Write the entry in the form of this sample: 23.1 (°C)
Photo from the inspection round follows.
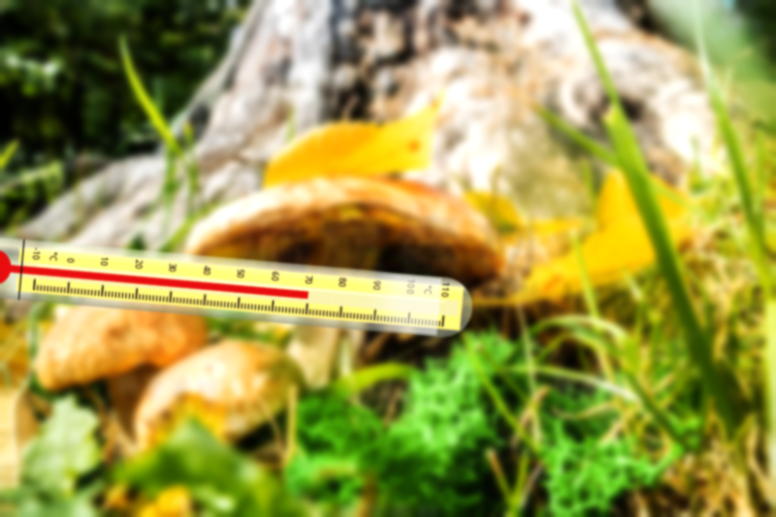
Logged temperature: 70 (°C)
